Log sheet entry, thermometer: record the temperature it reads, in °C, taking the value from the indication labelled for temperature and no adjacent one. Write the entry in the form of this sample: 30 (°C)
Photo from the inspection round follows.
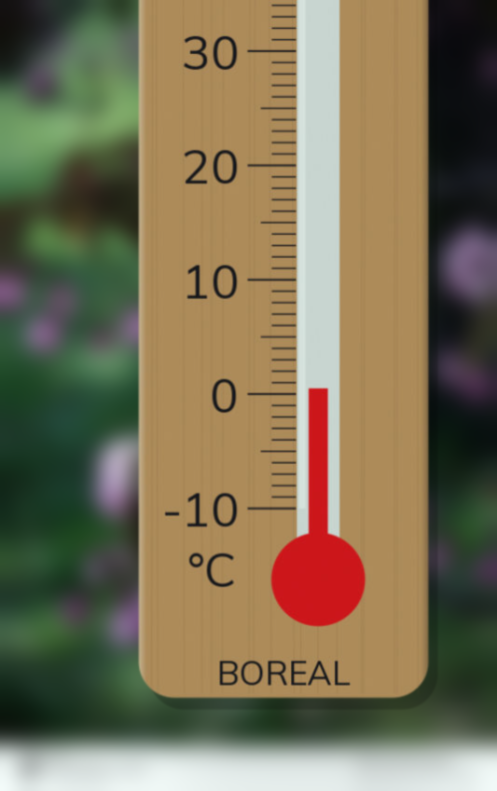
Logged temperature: 0.5 (°C)
